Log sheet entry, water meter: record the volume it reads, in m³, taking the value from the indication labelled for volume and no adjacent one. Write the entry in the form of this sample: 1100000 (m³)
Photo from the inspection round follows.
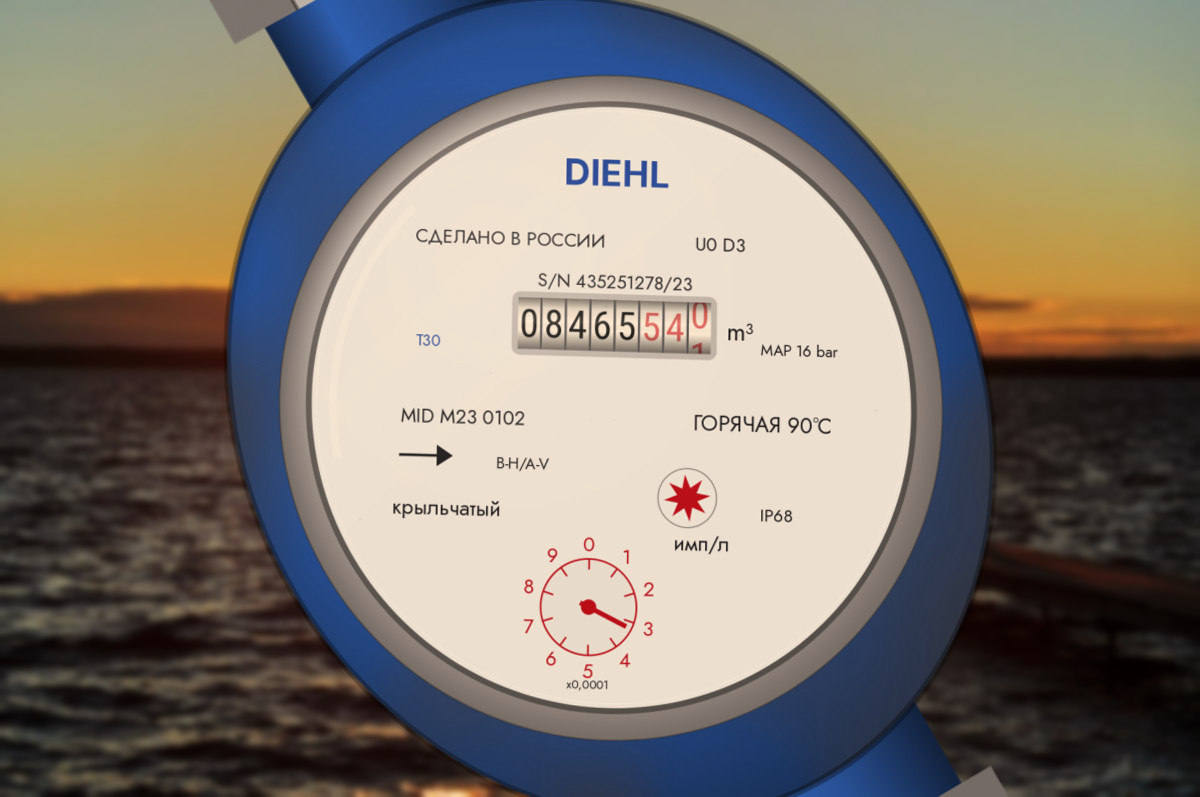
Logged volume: 8465.5403 (m³)
